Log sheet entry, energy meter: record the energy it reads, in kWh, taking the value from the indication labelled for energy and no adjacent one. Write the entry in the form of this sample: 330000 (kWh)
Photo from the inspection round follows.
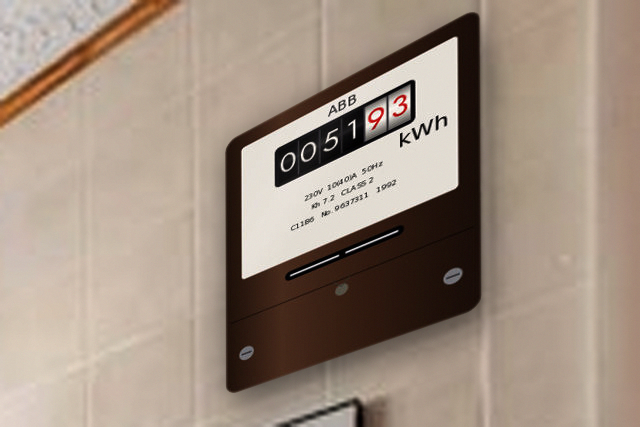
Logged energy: 51.93 (kWh)
